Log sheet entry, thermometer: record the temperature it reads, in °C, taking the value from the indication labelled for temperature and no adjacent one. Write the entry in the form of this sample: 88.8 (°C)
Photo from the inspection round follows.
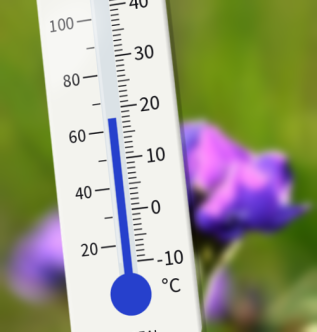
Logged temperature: 18 (°C)
